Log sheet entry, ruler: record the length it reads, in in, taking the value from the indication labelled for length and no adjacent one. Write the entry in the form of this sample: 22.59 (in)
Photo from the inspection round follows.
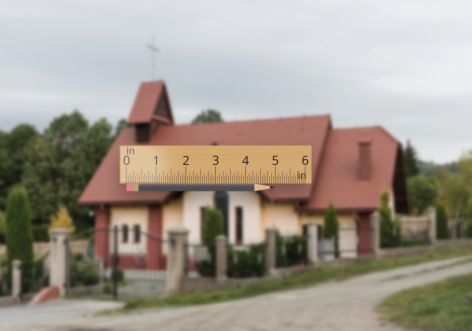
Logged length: 5 (in)
